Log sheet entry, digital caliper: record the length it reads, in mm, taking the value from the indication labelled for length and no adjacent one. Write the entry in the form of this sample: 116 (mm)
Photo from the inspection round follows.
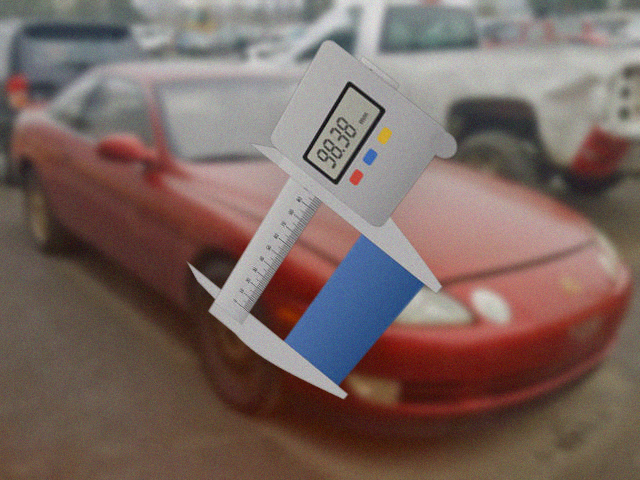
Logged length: 98.38 (mm)
